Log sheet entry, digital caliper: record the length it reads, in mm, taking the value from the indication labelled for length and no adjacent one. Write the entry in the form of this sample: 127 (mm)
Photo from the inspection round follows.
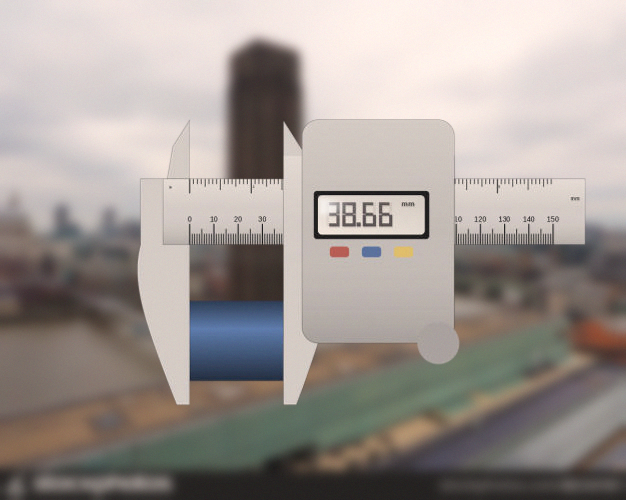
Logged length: 38.66 (mm)
